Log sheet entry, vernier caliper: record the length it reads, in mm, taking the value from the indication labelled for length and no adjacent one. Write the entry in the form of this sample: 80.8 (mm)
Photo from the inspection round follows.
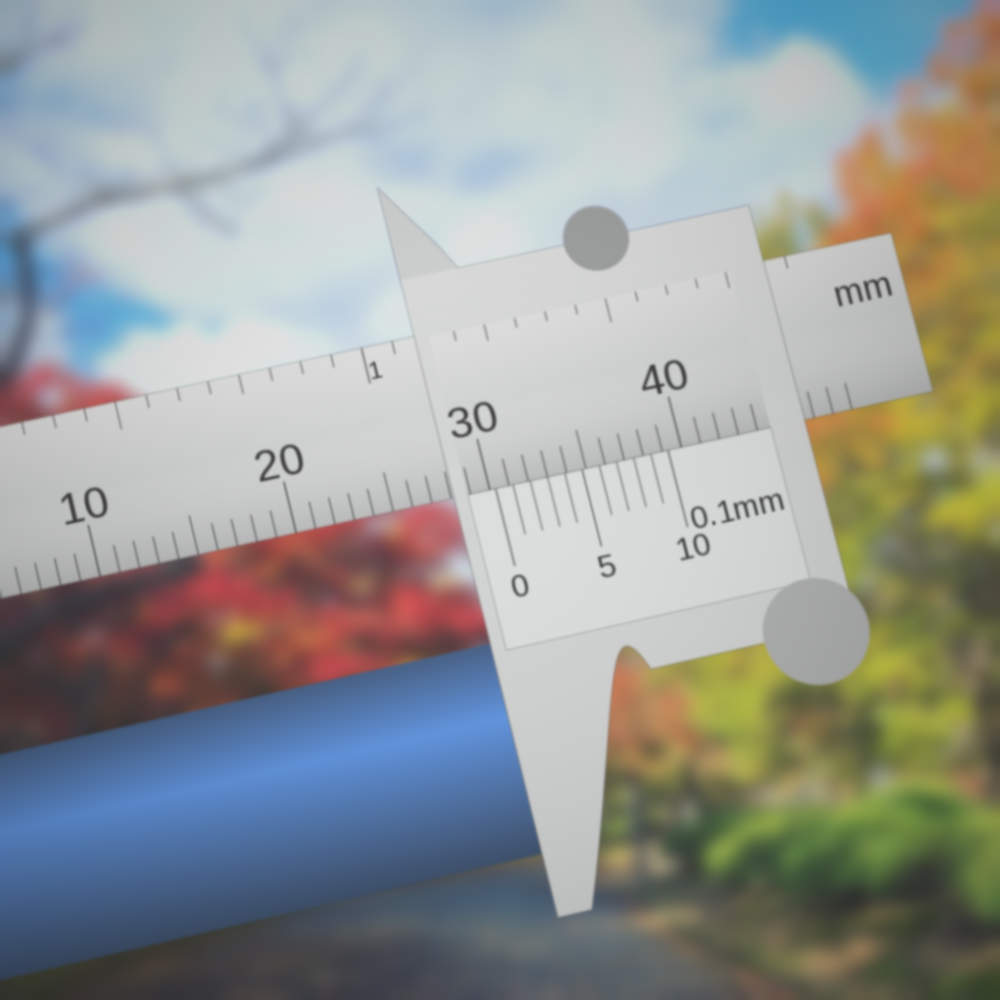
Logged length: 30.3 (mm)
